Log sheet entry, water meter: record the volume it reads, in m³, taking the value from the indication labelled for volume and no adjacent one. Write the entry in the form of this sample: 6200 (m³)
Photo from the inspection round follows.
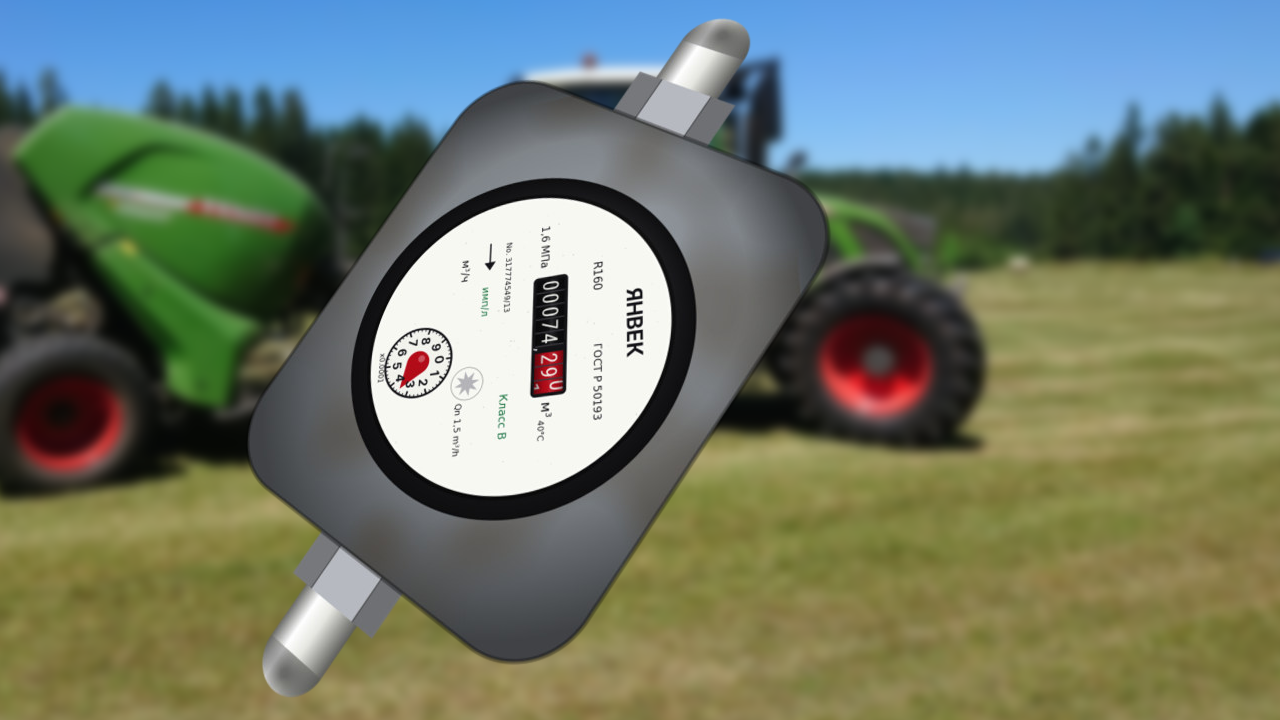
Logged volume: 74.2903 (m³)
